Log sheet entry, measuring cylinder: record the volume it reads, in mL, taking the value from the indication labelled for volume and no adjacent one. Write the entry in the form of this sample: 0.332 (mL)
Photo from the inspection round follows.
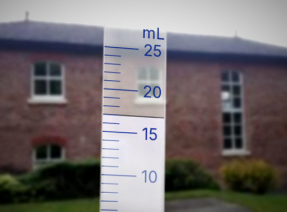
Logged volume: 17 (mL)
